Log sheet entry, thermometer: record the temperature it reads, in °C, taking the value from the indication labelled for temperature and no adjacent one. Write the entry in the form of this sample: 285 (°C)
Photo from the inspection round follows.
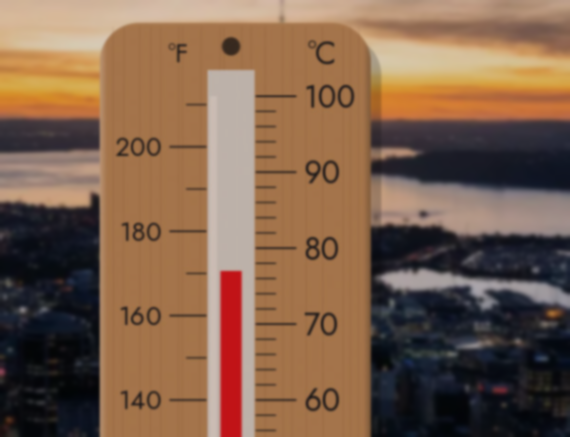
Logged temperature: 77 (°C)
